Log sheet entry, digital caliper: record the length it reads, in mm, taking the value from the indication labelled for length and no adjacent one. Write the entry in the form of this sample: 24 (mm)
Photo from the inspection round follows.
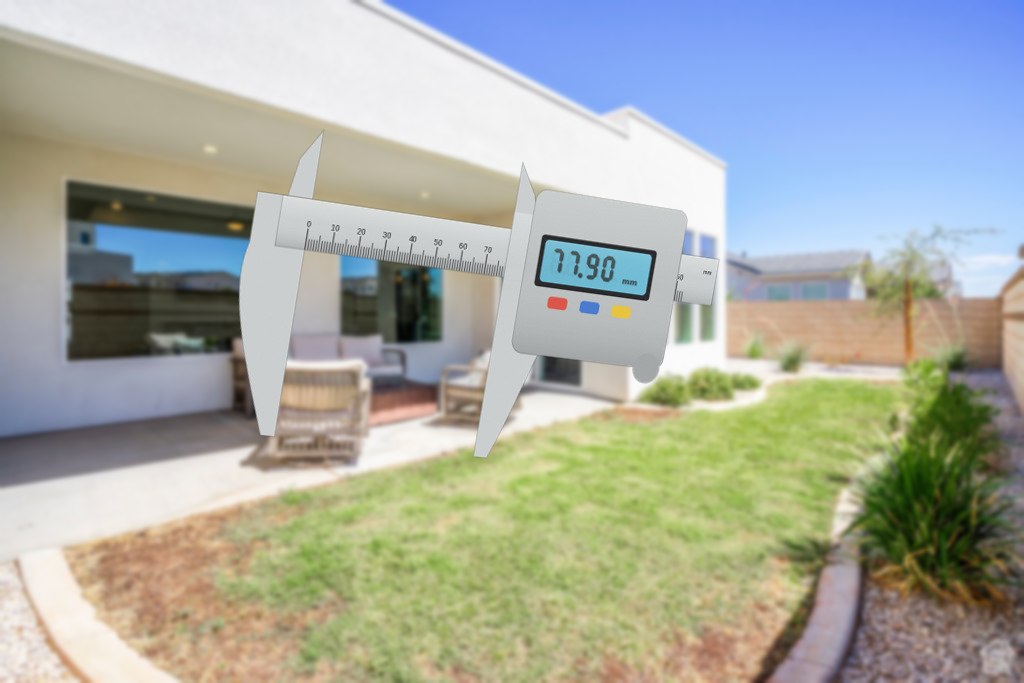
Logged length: 77.90 (mm)
